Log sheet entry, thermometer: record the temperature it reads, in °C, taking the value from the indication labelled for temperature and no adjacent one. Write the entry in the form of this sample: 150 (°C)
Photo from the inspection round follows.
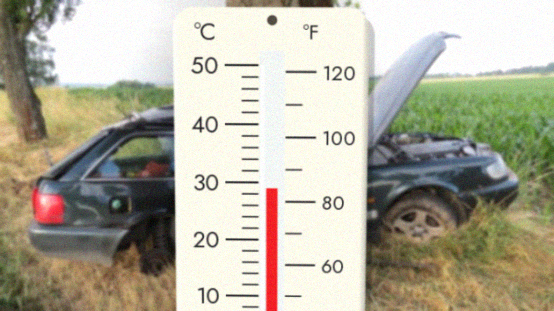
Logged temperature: 29 (°C)
